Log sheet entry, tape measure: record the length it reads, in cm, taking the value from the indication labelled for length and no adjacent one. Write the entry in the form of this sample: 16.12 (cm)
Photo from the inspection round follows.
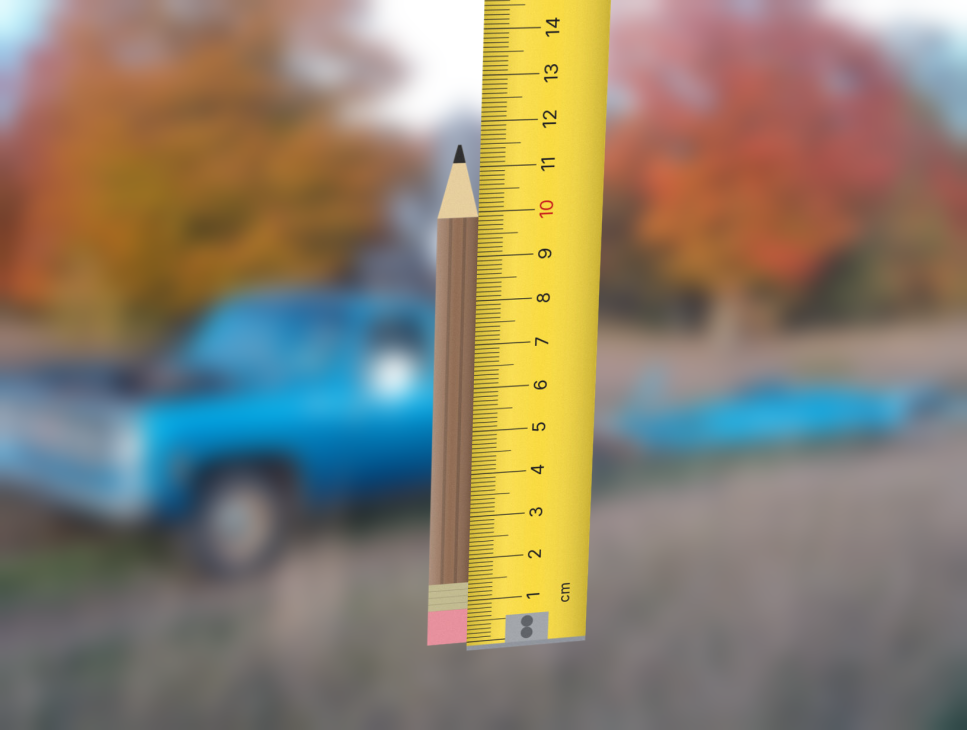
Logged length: 11.5 (cm)
